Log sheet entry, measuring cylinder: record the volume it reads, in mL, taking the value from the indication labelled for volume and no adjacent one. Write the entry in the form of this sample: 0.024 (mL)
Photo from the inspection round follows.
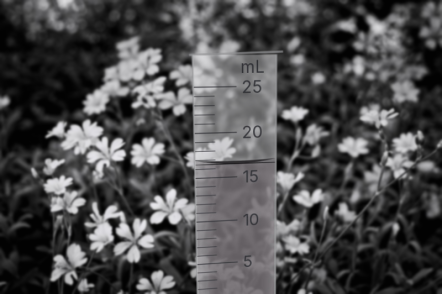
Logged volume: 16.5 (mL)
